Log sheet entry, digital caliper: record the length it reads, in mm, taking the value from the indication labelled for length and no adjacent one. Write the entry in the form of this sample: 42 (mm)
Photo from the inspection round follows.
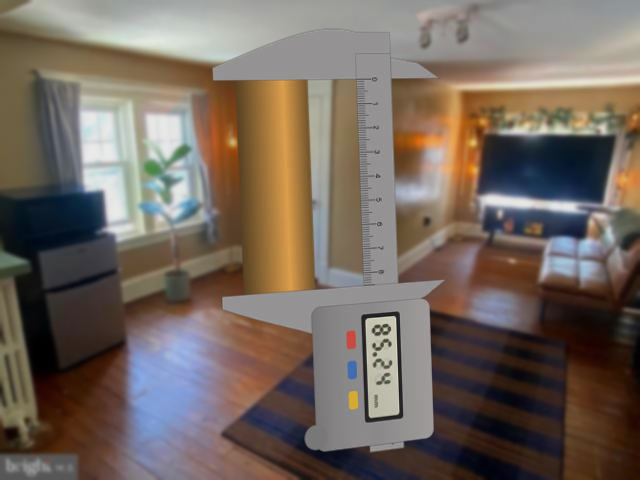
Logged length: 85.24 (mm)
